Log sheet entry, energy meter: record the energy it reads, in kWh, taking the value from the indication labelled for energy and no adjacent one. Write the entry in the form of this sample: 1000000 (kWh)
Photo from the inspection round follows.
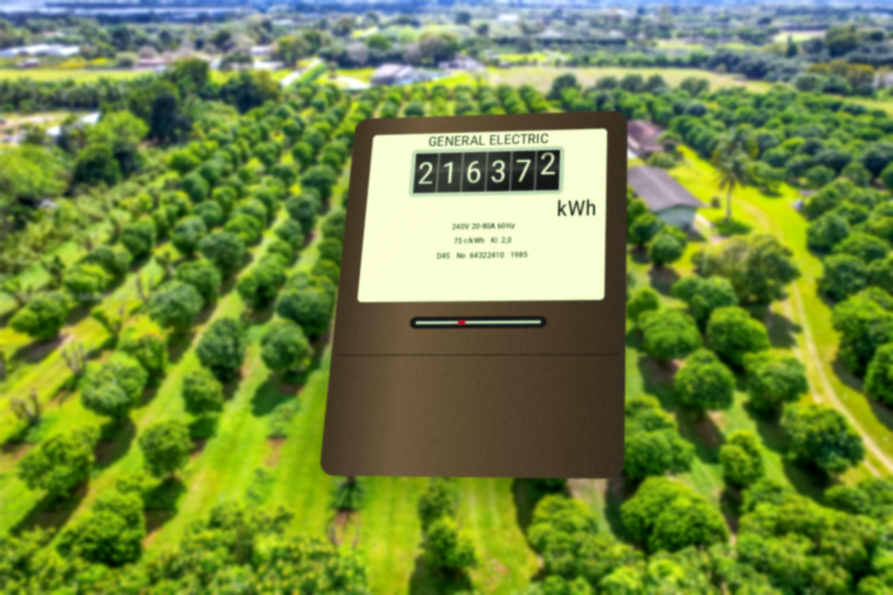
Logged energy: 216372 (kWh)
